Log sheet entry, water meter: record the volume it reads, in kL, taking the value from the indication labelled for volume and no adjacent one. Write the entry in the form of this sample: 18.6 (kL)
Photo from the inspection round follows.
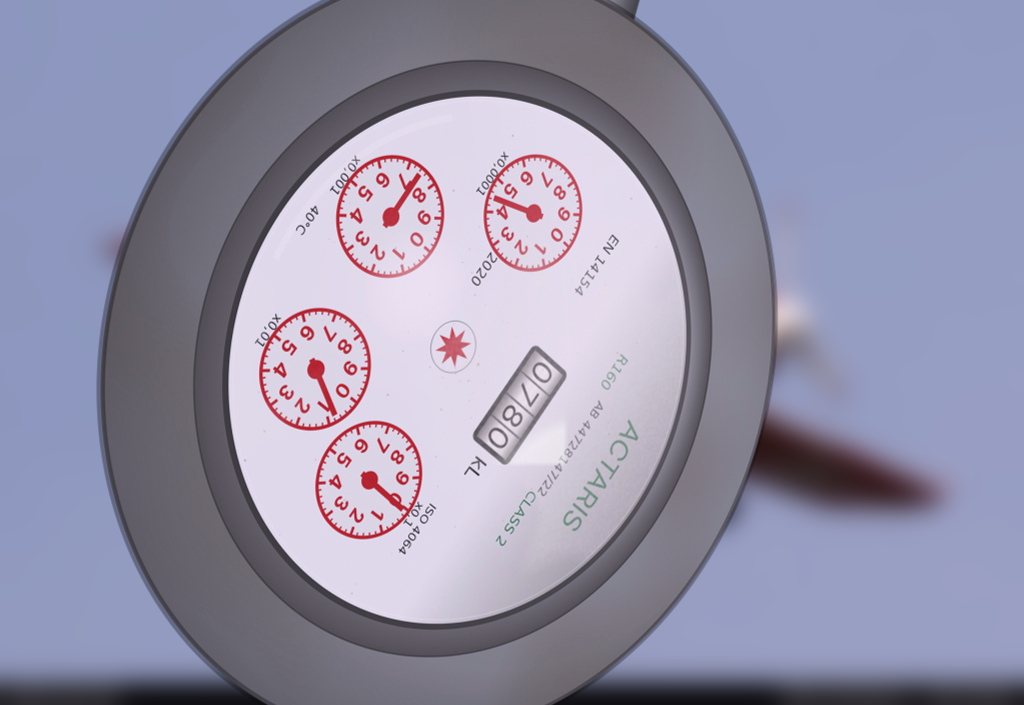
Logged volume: 780.0074 (kL)
